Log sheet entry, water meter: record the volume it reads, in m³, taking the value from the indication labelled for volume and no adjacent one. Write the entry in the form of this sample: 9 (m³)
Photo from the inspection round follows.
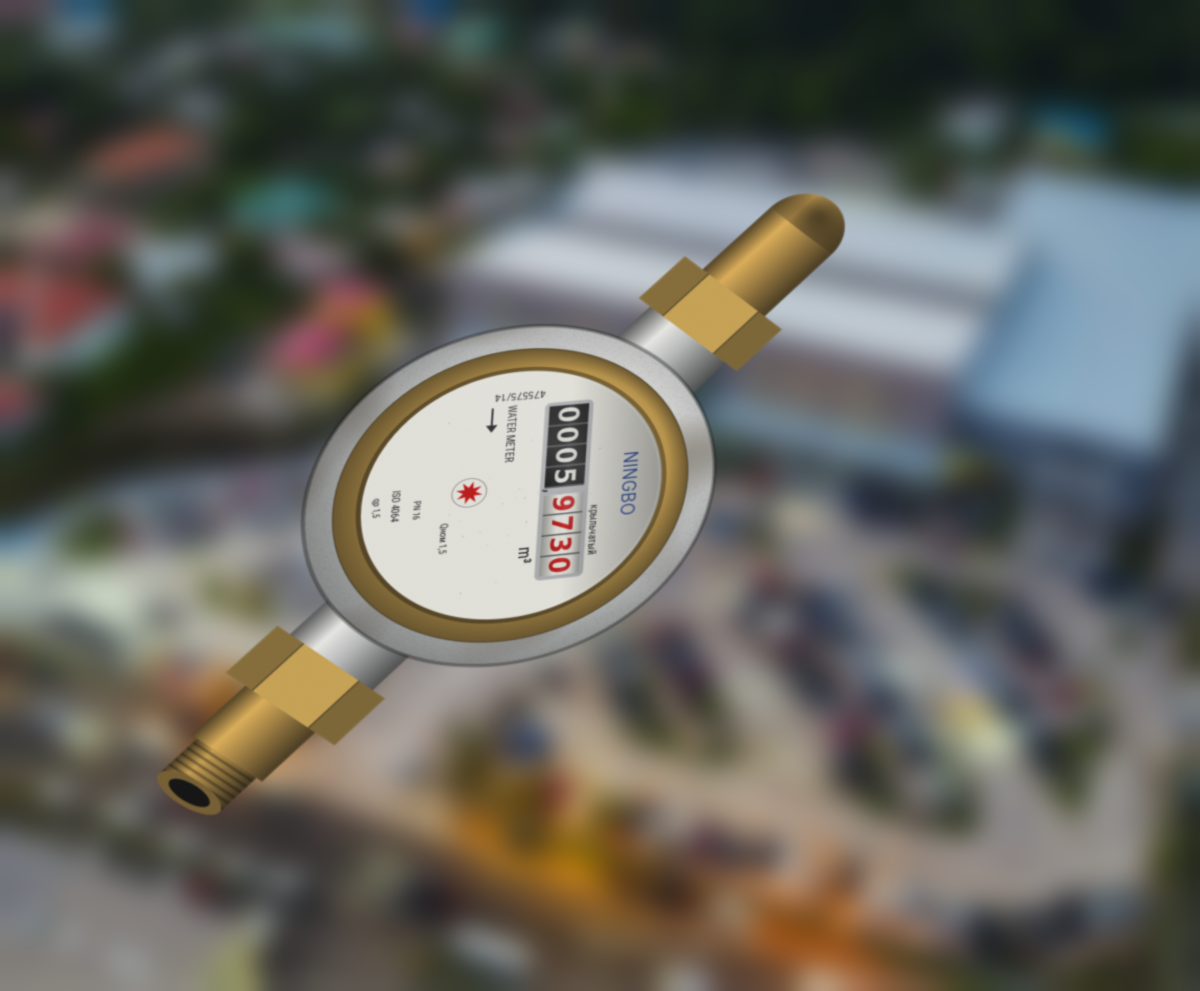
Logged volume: 5.9730 (m³)
